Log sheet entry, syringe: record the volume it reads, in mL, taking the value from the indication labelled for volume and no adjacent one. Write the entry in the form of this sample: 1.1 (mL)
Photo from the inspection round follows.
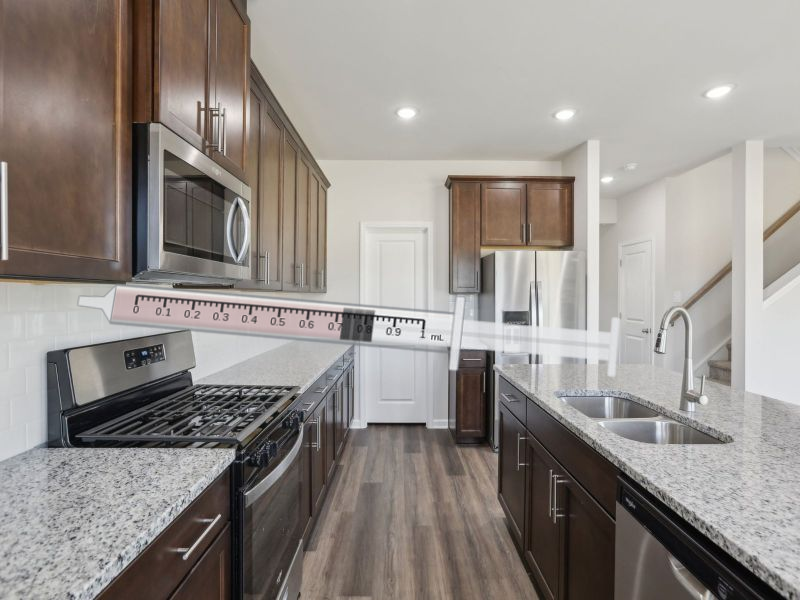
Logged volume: 0.72 (mL)
